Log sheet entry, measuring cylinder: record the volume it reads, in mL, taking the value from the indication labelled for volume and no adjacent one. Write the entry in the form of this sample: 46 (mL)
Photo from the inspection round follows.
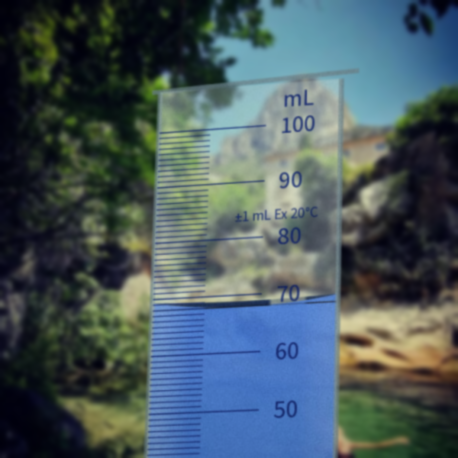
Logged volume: 68 (mL)
